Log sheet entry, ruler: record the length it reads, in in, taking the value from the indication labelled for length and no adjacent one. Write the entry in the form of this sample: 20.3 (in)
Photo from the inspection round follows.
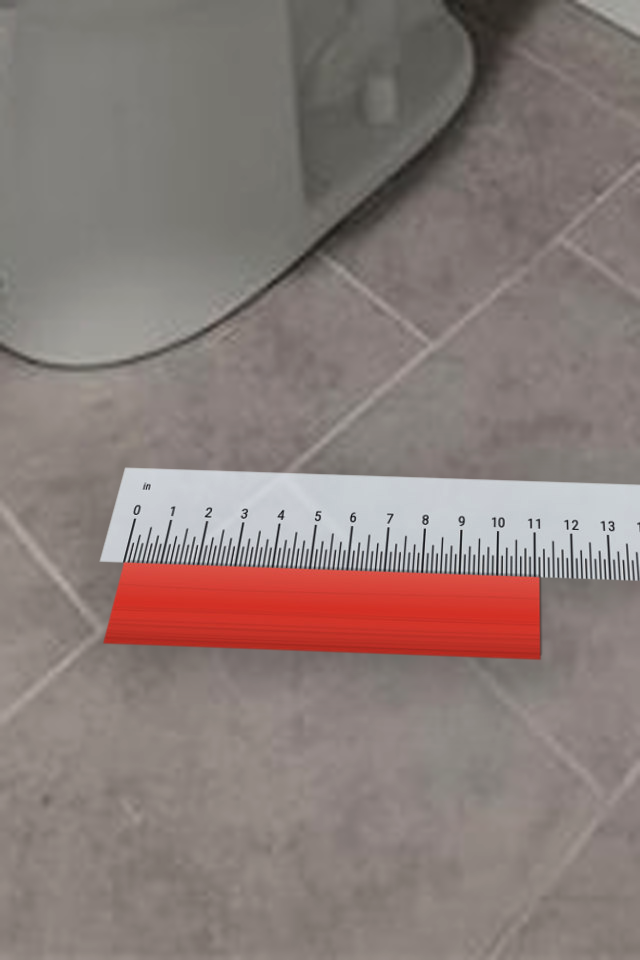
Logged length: 11.125 (in)
